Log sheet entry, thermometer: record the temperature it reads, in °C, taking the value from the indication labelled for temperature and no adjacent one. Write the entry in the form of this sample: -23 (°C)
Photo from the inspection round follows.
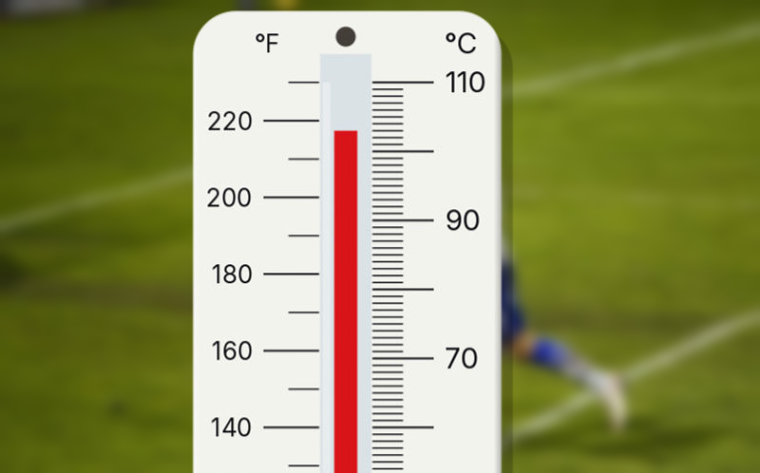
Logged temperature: 103 (°C)
